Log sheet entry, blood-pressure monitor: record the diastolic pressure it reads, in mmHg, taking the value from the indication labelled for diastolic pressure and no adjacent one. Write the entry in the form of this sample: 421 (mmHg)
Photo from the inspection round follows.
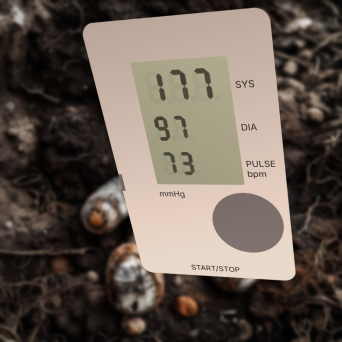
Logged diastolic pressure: 97 (mmHg)
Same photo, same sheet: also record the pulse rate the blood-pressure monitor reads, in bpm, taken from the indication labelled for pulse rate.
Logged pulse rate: 73 (bpm)
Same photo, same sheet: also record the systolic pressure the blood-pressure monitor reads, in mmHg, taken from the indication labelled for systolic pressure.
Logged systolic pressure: 177 (mmHg)
